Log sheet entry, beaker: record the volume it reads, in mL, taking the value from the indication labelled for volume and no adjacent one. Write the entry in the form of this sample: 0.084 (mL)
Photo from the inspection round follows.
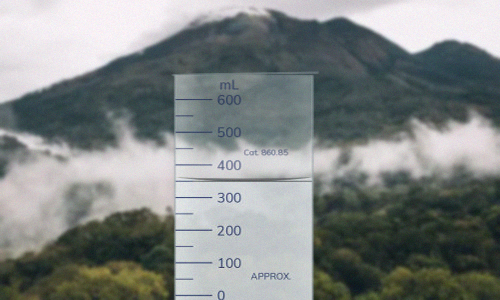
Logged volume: 350 (mL)
